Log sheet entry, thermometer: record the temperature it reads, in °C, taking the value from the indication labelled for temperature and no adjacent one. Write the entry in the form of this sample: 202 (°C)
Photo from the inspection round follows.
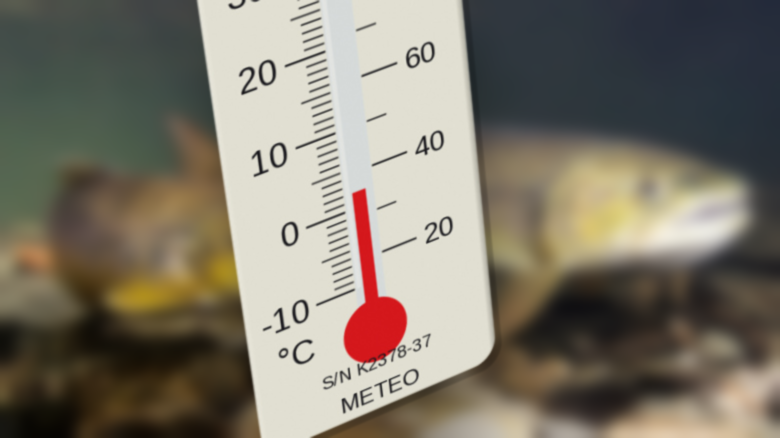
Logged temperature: 2 (°C)
